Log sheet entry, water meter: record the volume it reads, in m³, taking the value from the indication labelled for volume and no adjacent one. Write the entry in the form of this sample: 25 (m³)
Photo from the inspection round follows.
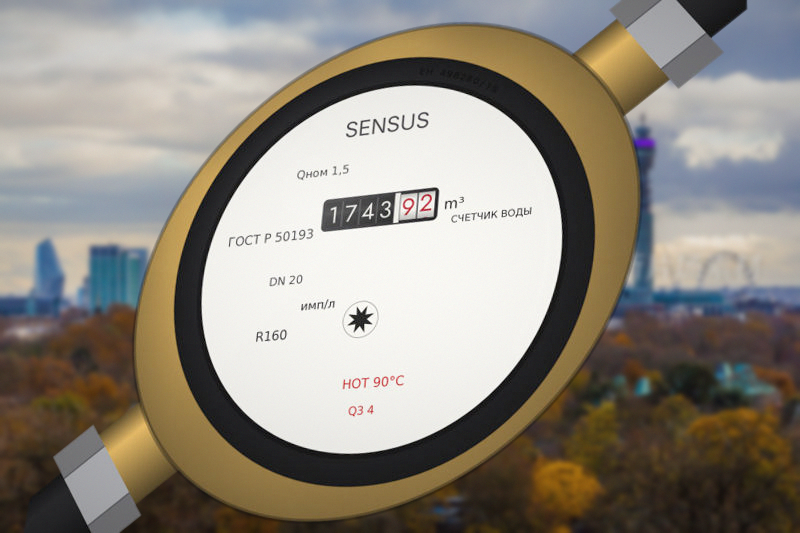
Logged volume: 1743.92 (m³)
